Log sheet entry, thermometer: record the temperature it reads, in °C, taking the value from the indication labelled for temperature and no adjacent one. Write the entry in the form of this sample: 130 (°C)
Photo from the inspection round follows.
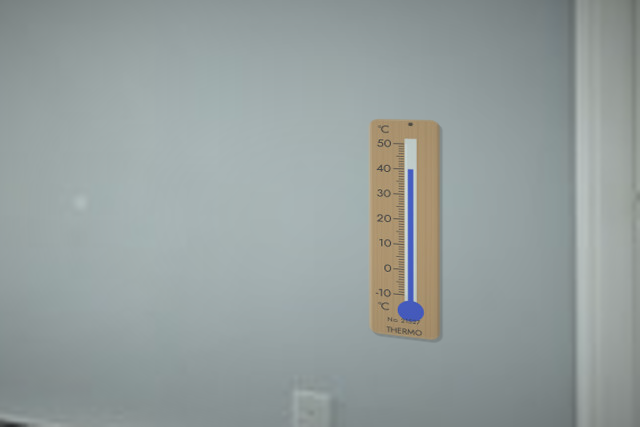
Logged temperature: 40 (°C)
